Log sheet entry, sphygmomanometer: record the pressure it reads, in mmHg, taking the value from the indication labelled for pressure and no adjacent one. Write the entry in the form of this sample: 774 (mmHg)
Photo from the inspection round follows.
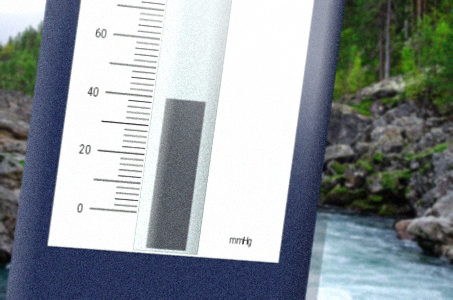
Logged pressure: 40 (mmHg)
